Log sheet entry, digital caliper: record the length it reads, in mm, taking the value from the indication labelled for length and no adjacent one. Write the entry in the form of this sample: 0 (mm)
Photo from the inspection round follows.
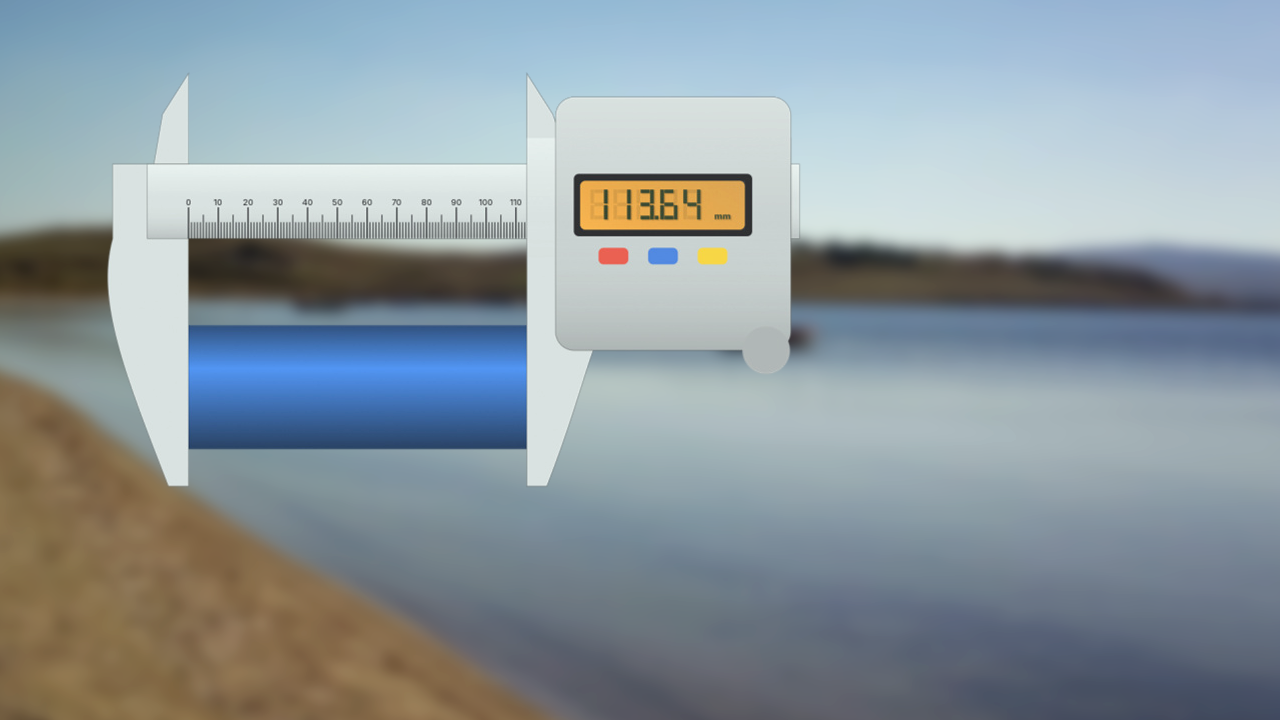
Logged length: 113.64 (mm)
